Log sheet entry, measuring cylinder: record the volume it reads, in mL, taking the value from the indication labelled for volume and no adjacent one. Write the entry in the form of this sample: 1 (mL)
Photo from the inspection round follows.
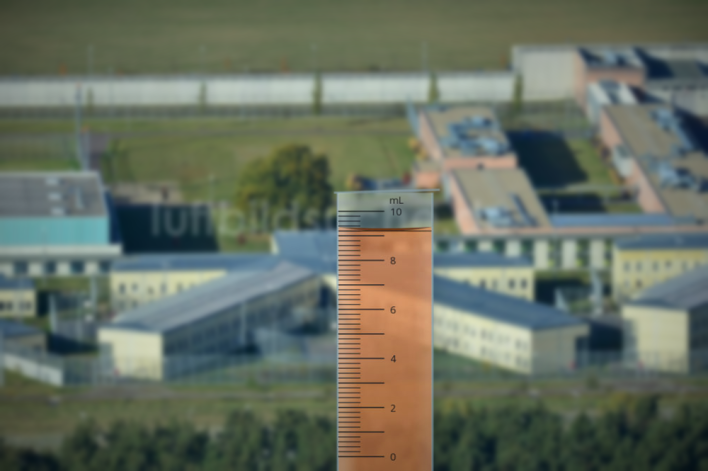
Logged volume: 9.2 (mL)
